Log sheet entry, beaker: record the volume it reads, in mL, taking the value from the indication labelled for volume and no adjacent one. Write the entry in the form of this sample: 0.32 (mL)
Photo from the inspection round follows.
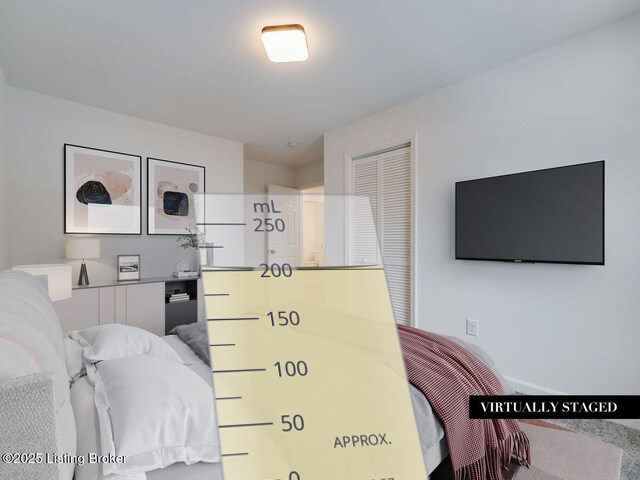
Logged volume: 200 (mL)
